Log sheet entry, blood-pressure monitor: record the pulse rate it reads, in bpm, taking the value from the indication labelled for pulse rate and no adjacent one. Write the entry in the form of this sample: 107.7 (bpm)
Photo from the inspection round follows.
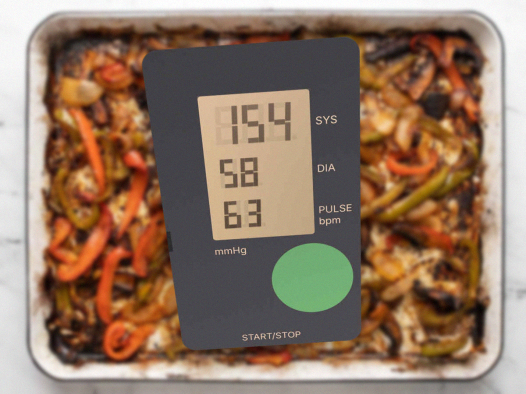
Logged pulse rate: 63 (bpm)
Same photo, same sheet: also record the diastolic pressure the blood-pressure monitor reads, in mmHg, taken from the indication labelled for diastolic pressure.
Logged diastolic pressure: 58 (mmHg)
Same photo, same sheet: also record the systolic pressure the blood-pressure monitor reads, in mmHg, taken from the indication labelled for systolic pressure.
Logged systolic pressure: 154 (mmHg)
